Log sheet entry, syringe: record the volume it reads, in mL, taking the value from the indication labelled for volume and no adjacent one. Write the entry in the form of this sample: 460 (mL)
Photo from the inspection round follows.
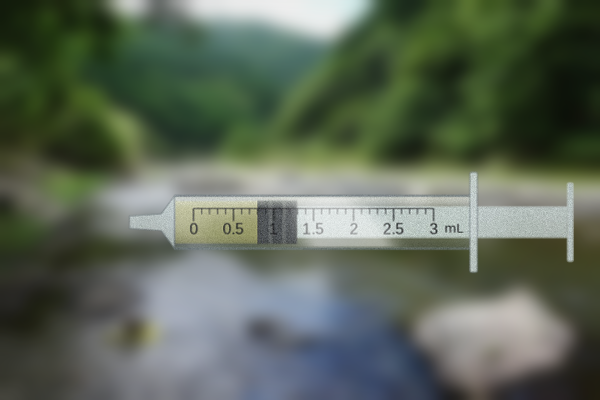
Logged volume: 0.8 (mL)
